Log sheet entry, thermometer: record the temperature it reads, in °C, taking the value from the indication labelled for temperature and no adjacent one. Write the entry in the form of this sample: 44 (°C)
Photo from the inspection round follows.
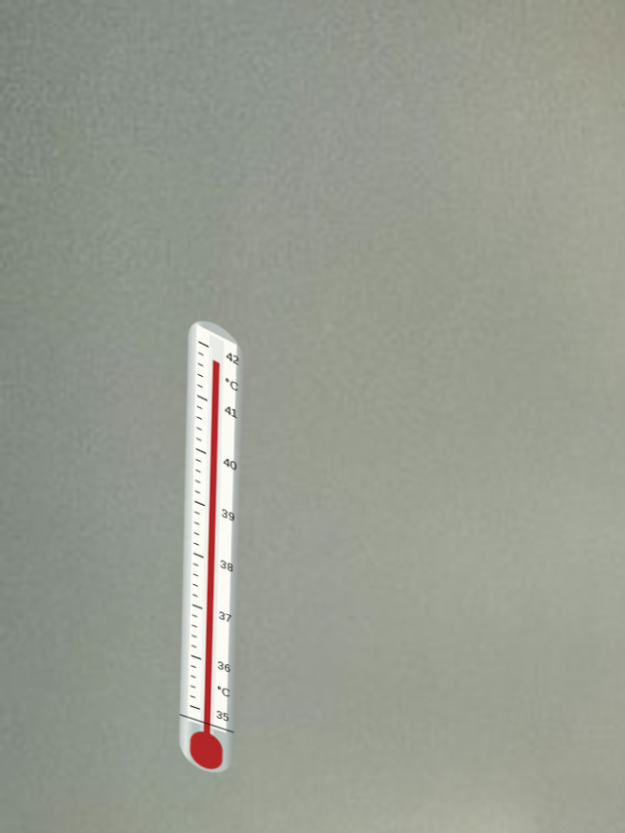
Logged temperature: 41.8 (°C)
